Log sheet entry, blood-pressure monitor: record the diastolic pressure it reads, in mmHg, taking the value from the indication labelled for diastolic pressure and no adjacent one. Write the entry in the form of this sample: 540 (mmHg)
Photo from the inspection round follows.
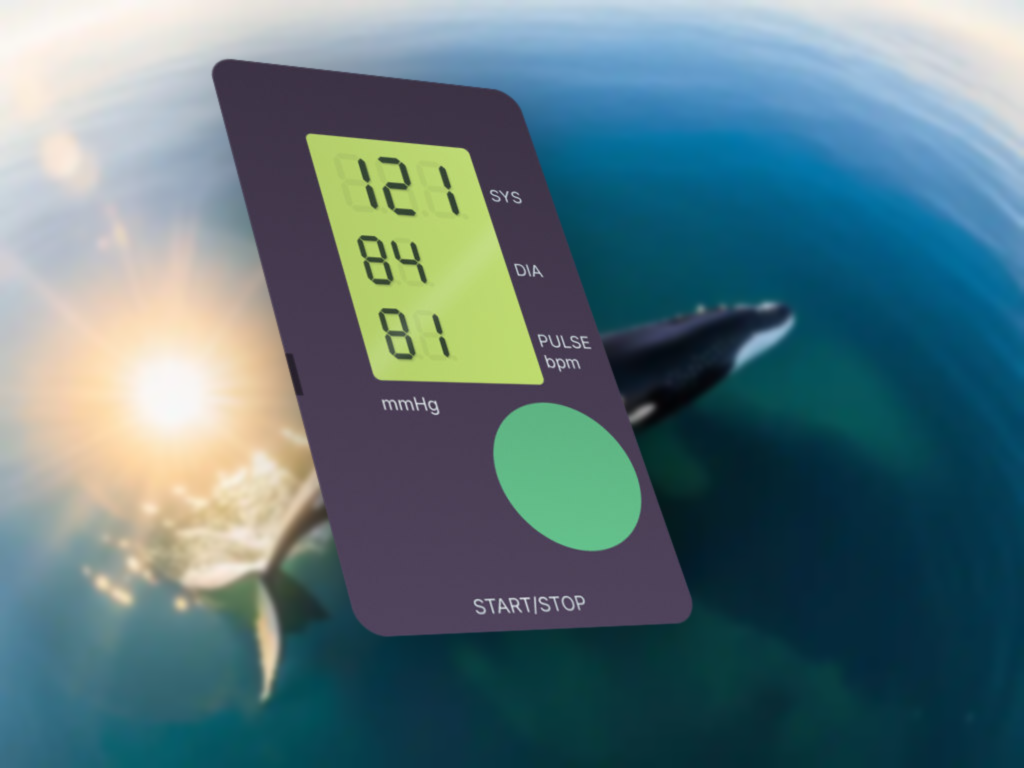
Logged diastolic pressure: 84 (mmHg)
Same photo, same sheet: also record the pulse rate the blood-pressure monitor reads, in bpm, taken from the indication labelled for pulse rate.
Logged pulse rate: 81 (bpm)
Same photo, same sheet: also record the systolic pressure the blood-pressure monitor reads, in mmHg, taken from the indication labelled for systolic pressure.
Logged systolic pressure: 121 (mmHg)
